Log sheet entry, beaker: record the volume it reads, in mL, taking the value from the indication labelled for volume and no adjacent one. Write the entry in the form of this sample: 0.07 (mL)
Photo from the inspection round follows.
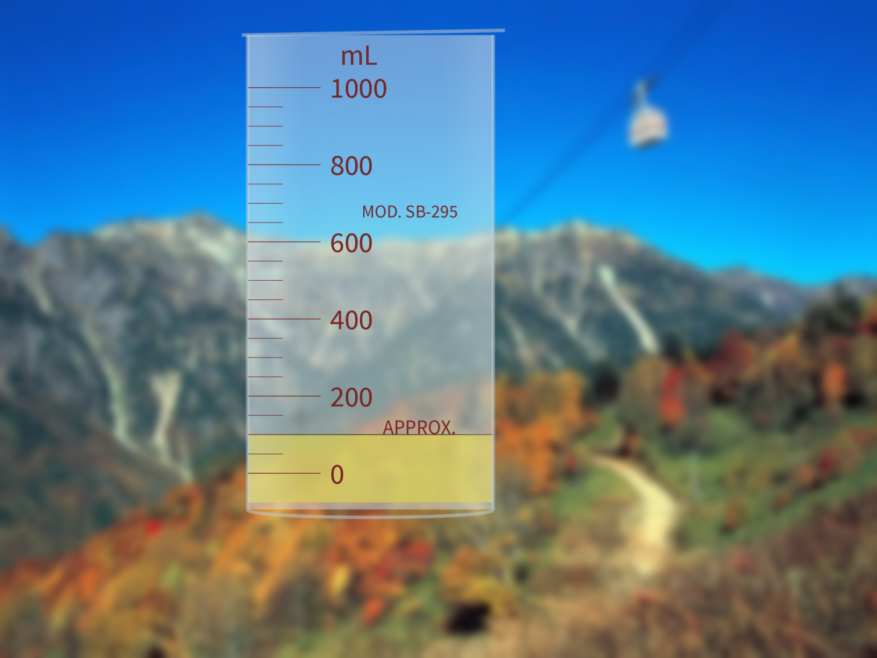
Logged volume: 100 (mL)
